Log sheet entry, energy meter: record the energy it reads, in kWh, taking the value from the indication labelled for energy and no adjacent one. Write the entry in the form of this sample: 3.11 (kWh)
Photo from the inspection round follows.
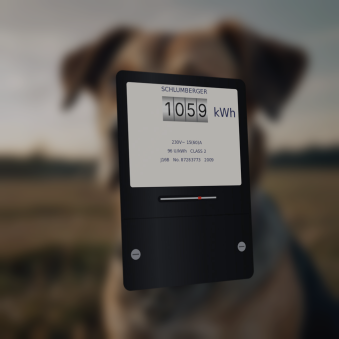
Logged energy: 1059 (kWh)
